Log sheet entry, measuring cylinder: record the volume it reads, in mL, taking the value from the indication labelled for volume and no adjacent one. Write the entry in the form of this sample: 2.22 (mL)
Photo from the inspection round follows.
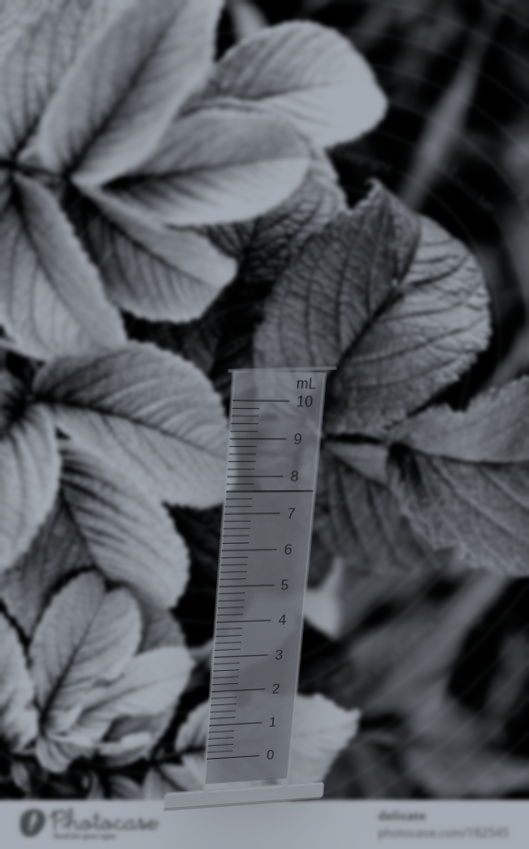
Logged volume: 7.6 (mL)
